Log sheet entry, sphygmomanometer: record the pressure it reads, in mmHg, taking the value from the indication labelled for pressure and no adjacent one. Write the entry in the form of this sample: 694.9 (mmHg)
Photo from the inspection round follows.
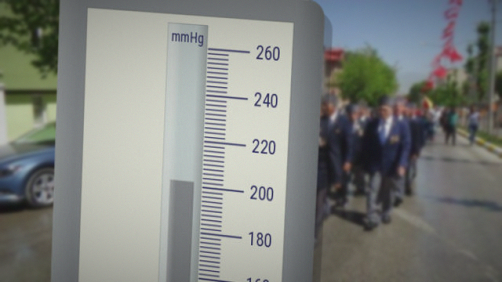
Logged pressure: 202 (mmHg)
